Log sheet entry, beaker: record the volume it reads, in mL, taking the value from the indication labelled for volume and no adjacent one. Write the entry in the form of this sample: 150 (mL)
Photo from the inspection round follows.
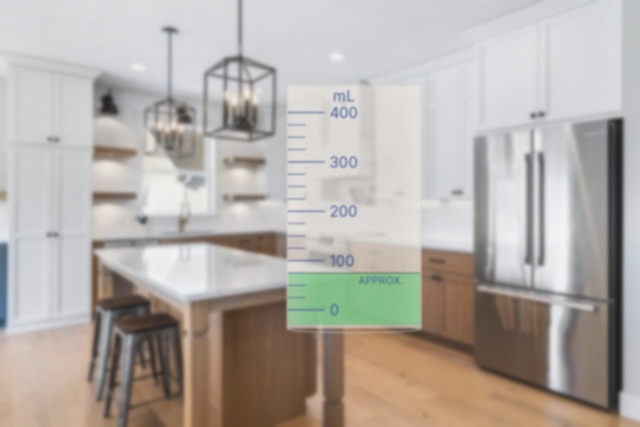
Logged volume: 75 (mL)
